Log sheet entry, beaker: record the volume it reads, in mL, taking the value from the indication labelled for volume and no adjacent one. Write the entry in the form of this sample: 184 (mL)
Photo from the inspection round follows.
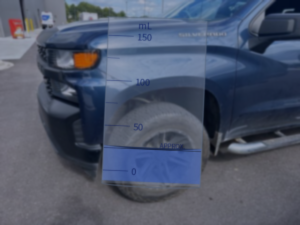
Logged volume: 25 (mL)
